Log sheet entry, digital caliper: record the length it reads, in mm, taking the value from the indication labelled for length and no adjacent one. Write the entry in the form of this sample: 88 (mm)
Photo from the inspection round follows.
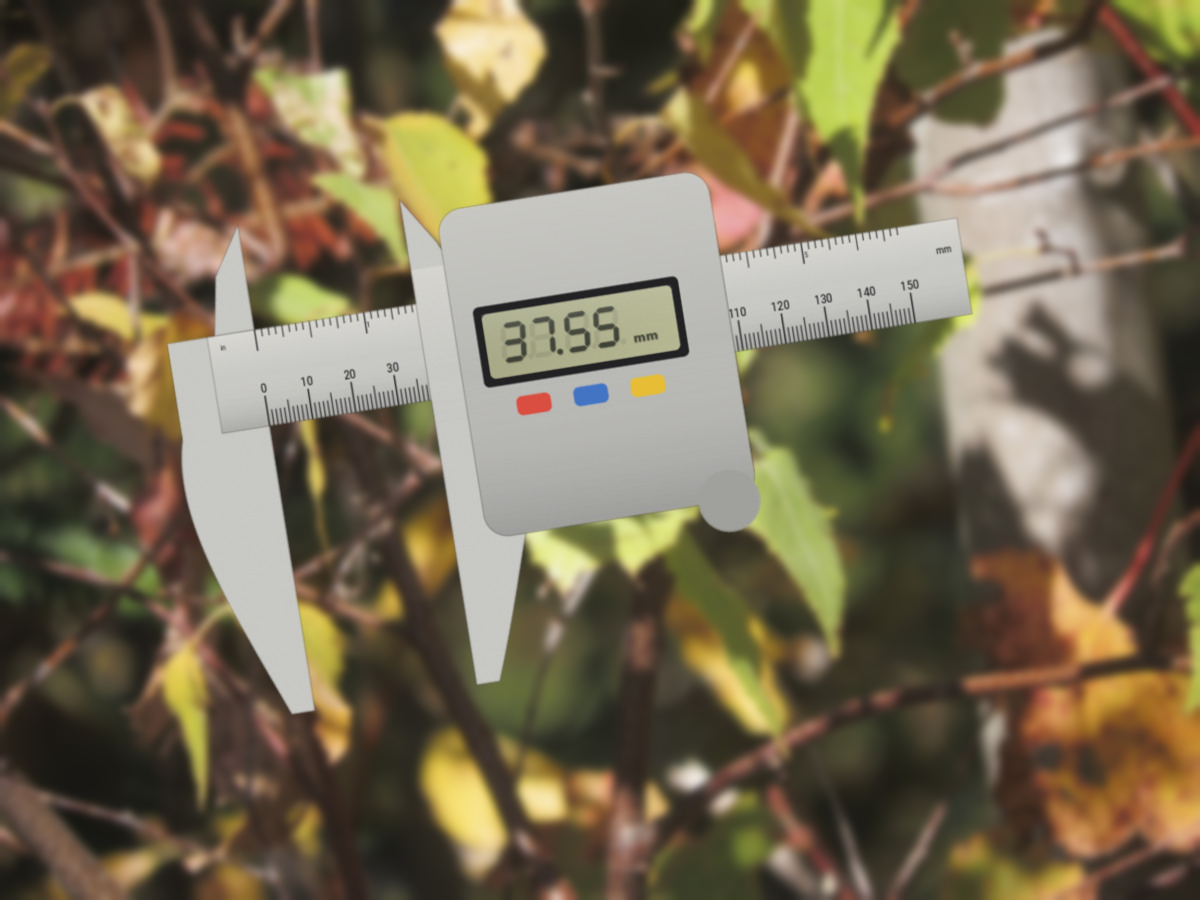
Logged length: 37.55 (mm)
